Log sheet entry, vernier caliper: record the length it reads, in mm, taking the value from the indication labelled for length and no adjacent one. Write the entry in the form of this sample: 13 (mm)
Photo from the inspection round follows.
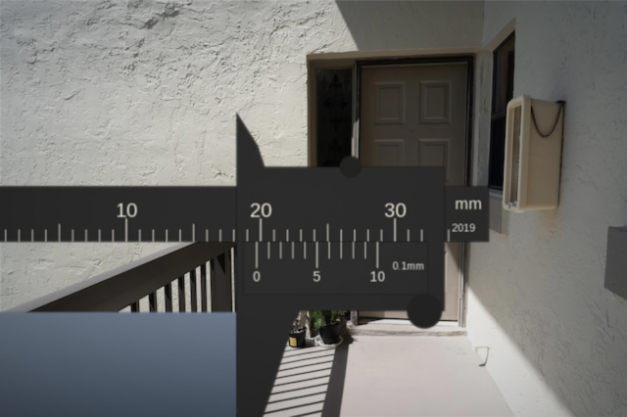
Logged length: 19.7 (mm)
